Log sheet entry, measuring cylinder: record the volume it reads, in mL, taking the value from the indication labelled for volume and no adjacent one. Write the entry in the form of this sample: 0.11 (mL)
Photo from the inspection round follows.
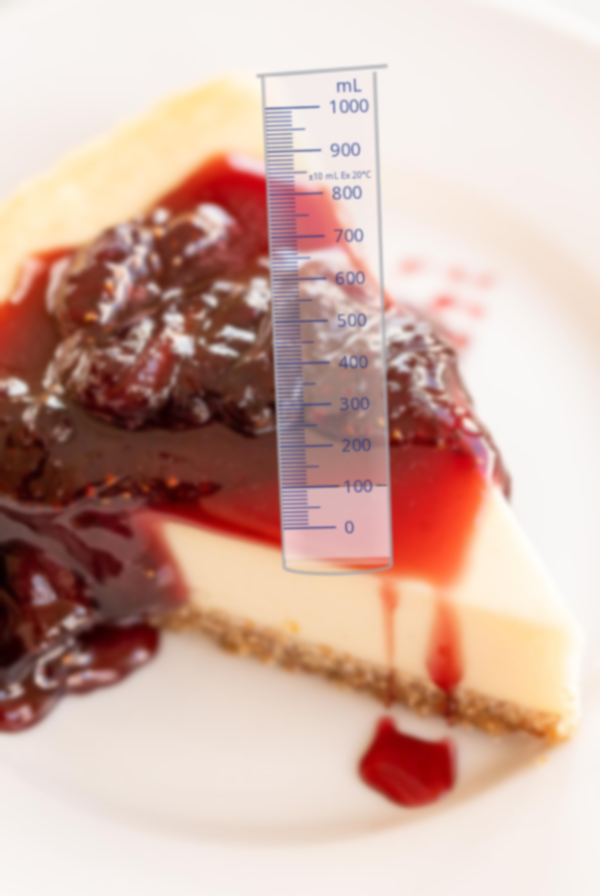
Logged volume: 100 (mL)
